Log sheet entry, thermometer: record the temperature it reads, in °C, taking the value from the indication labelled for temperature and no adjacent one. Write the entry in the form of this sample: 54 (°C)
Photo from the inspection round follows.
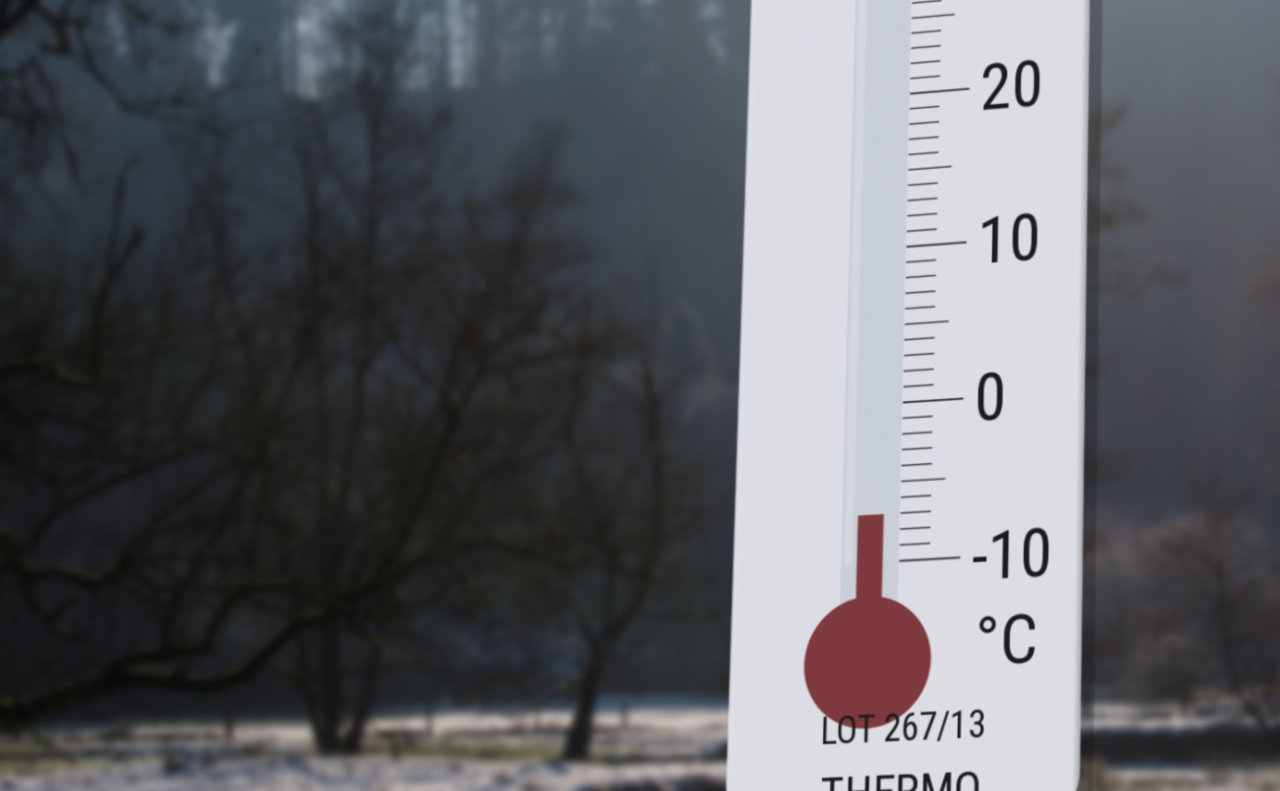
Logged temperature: -7 (°C)
